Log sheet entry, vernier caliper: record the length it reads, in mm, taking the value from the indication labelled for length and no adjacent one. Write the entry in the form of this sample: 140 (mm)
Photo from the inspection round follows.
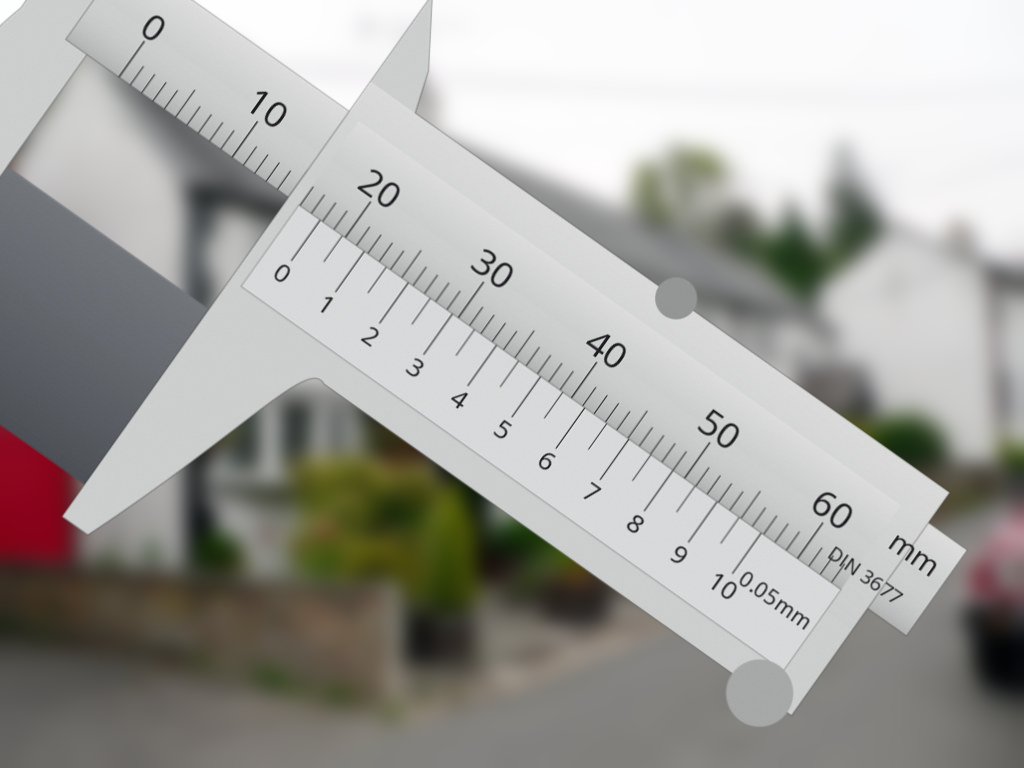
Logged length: 17.8 (mm)
